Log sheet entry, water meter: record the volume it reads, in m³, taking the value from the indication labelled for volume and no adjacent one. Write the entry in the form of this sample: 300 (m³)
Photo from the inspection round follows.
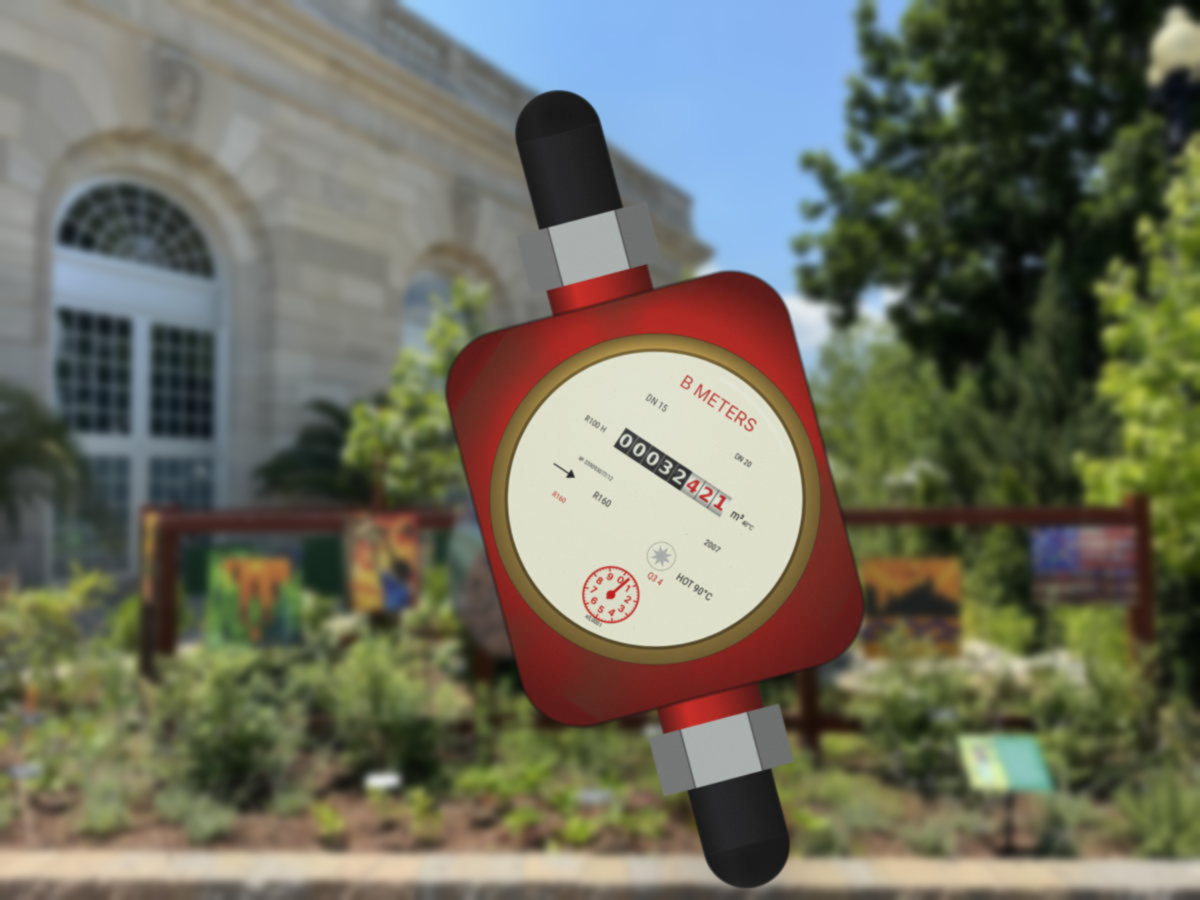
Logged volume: 32.4210 (m³)
